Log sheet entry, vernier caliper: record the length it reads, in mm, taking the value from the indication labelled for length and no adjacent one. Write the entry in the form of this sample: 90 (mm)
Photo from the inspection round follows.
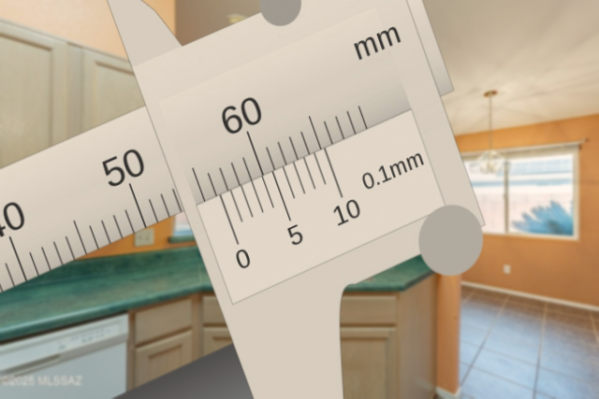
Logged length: 56.3 (mm)
